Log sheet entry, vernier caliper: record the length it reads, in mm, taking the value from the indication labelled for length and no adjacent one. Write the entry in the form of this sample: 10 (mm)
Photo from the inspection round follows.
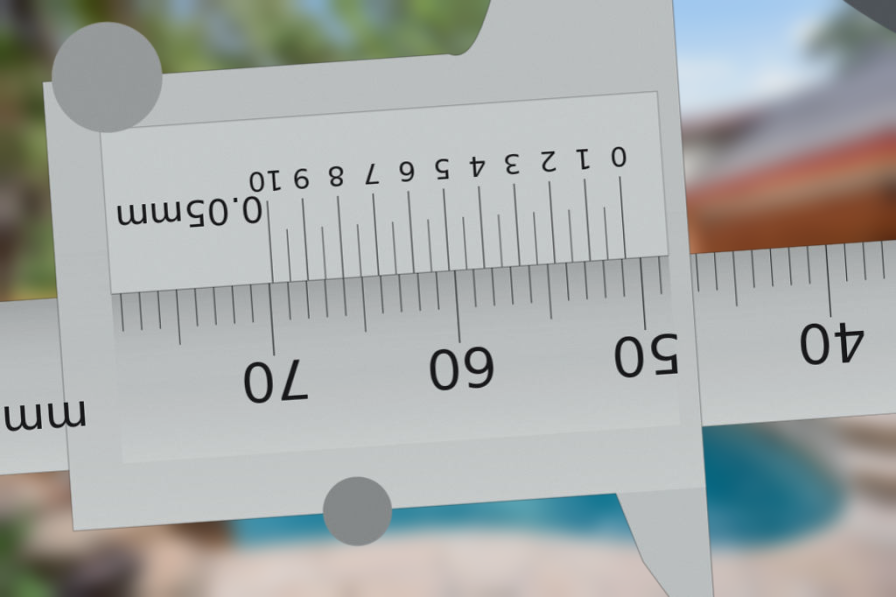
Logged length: 50.8 (mm)
